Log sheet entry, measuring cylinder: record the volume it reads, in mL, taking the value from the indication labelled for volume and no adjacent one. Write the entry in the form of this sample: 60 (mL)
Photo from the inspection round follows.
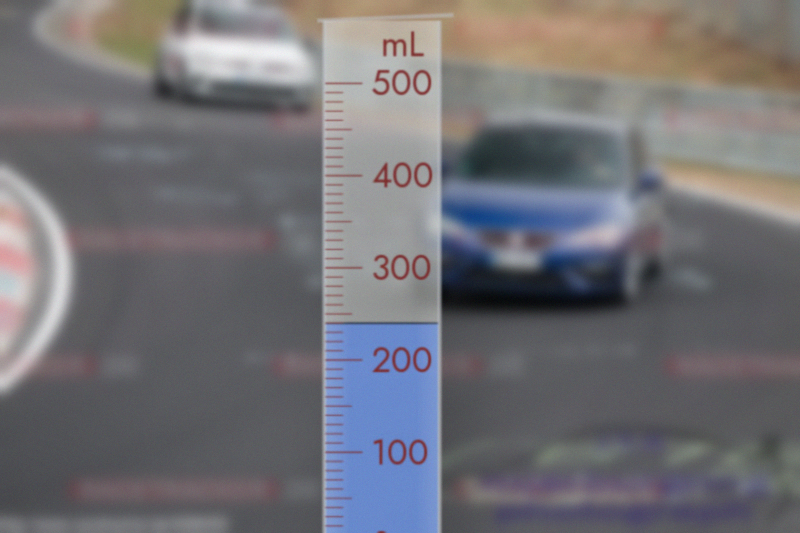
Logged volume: 240 (mL)
